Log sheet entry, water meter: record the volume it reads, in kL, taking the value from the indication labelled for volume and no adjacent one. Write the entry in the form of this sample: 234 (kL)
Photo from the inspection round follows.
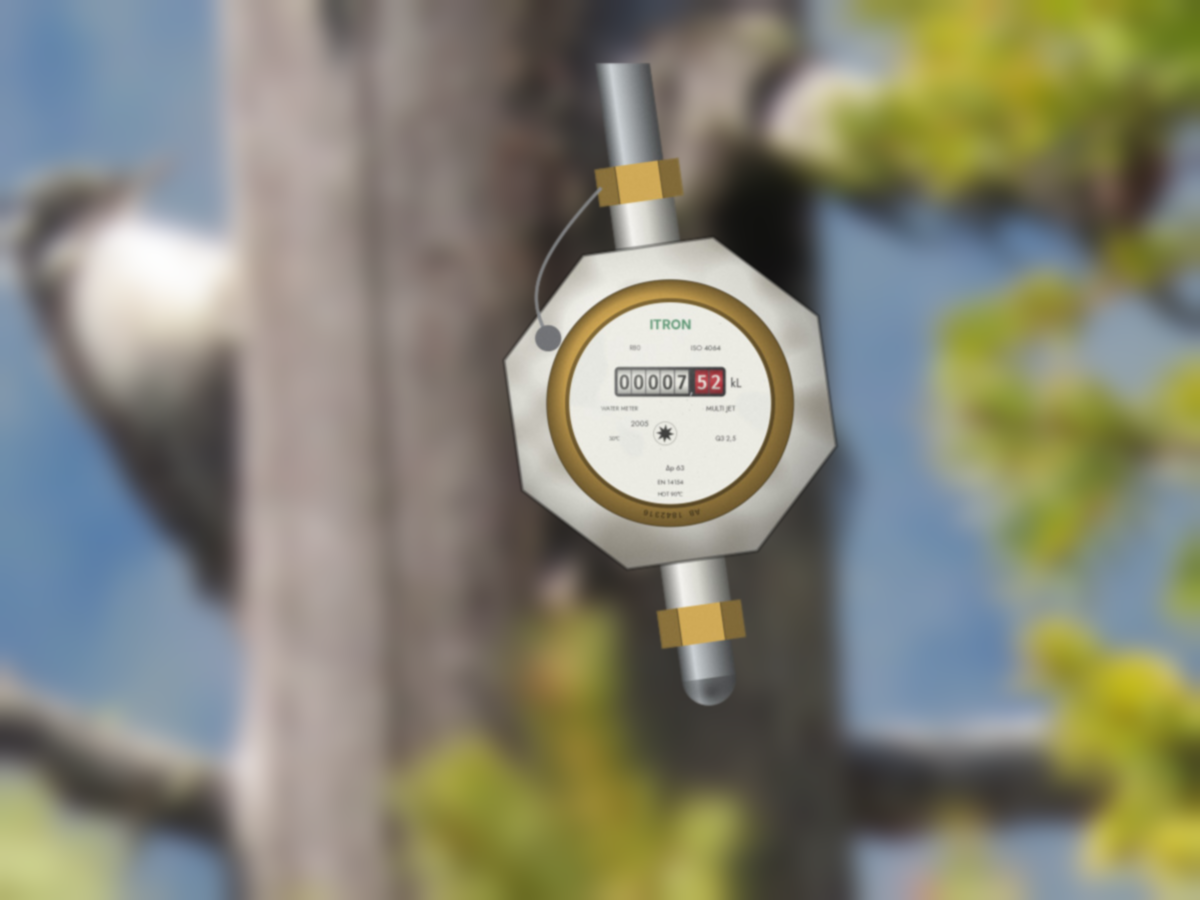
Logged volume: 7.52 (kL)
